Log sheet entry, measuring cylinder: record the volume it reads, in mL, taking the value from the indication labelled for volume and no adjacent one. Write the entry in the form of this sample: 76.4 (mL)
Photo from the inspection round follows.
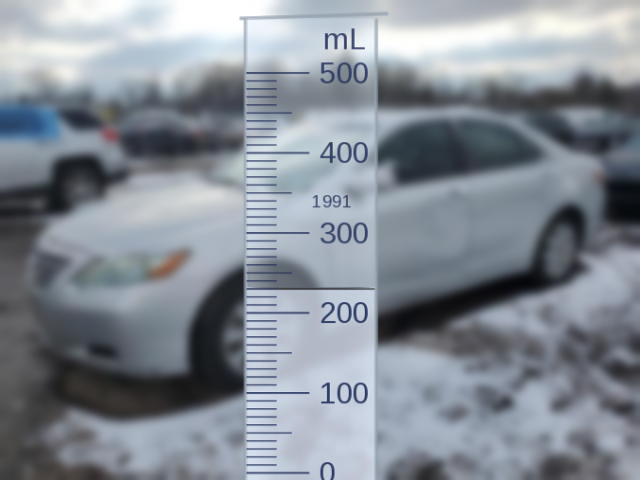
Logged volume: 230 (mL)
